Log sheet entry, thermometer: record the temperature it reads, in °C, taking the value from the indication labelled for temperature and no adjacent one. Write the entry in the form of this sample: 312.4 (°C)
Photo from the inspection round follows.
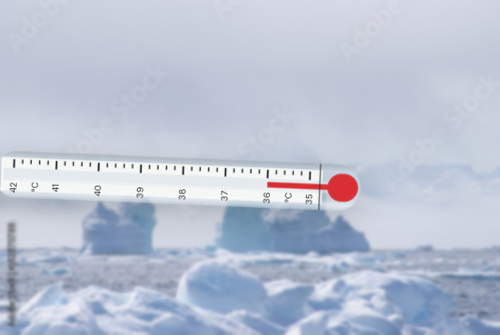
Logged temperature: 36 (°C)
